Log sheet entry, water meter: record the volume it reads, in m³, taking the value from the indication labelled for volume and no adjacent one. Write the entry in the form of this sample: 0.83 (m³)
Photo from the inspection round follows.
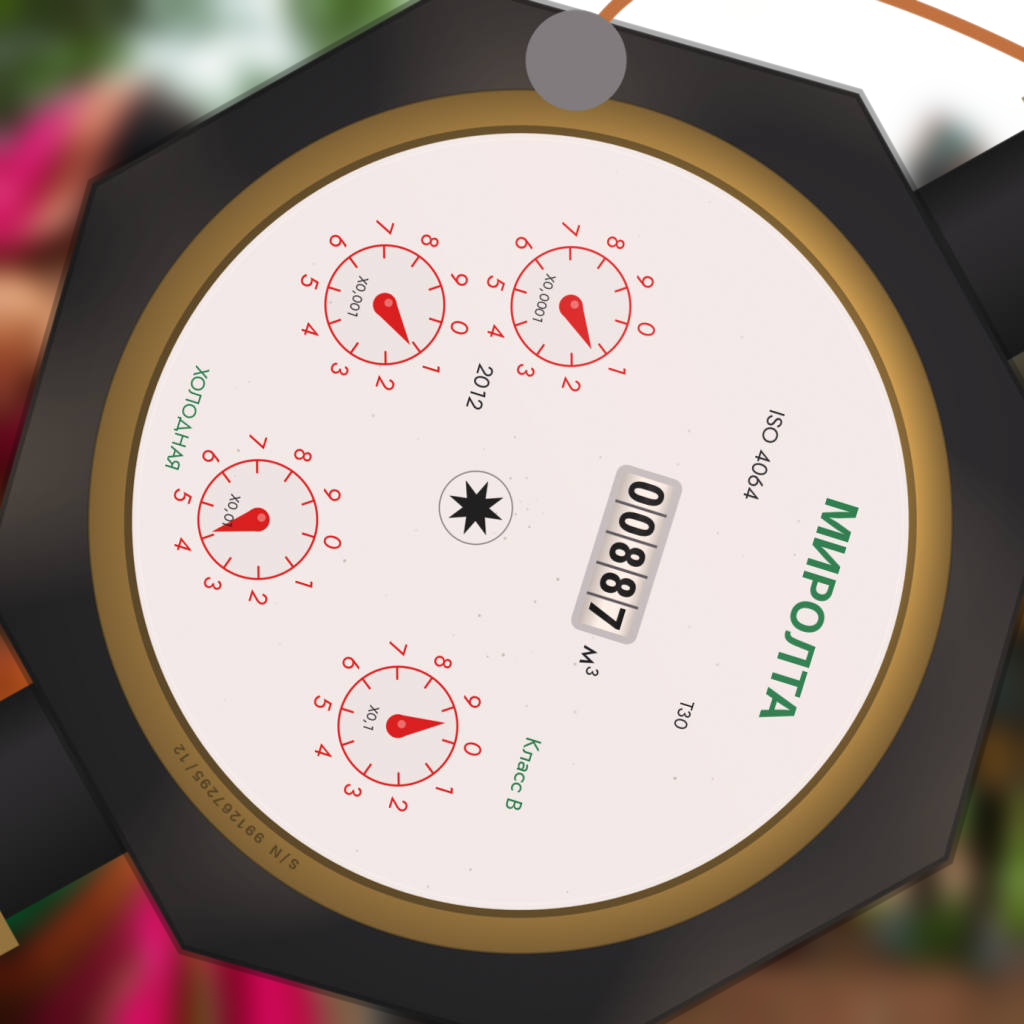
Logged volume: 886.9411 (m³)
